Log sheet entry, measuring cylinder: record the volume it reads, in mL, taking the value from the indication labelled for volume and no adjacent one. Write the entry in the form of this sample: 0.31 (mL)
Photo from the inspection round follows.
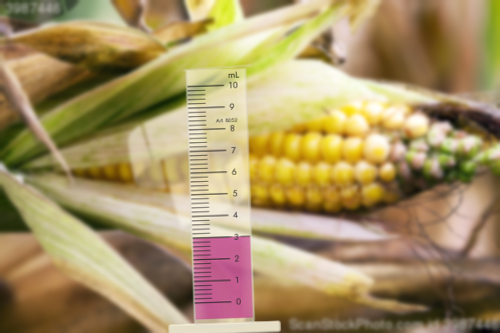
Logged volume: 3 (mL)
